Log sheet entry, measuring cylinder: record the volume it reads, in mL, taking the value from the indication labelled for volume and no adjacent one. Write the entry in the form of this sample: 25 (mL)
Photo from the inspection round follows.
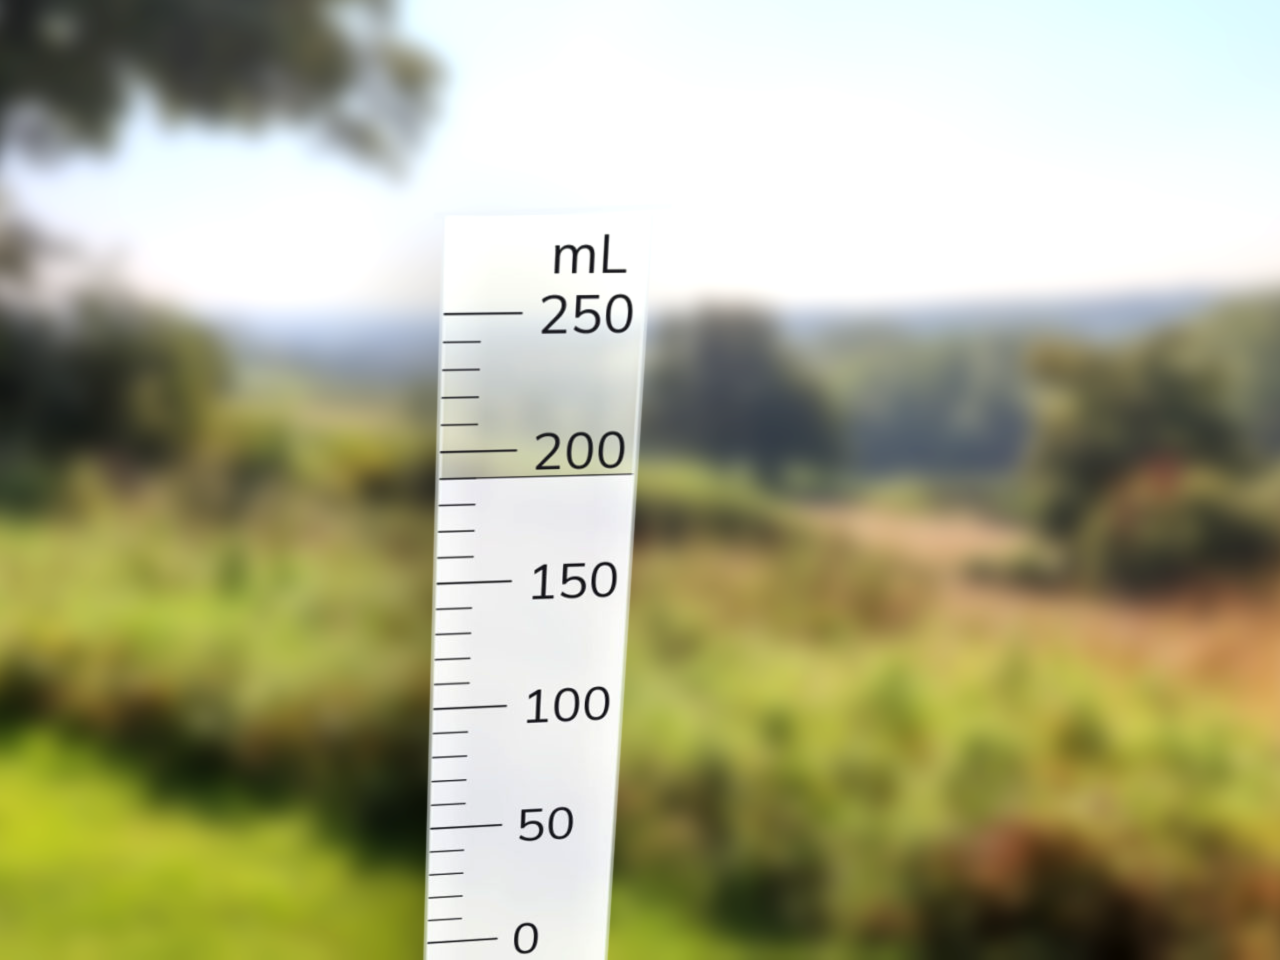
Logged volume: 190 (mL)
